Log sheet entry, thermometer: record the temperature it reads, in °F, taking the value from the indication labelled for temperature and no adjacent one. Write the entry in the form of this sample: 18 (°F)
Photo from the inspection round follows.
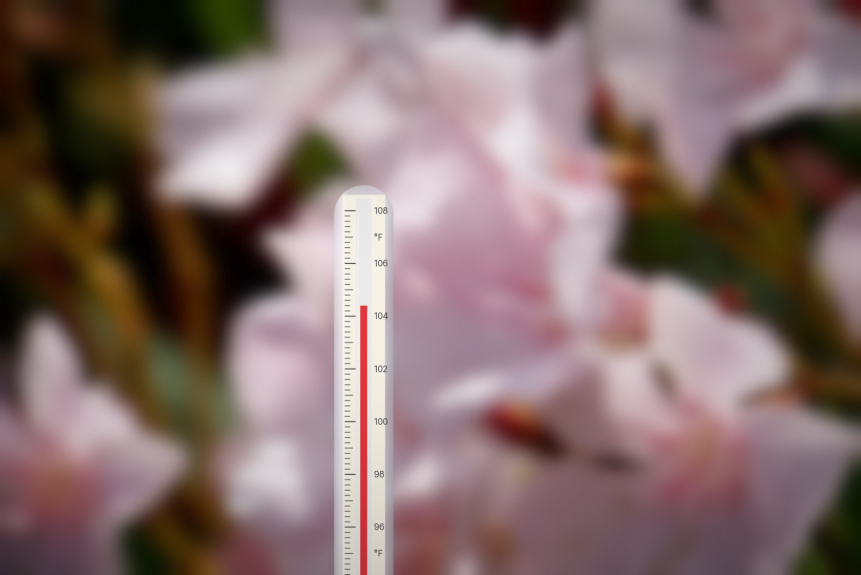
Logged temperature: 104.4 (°F)
